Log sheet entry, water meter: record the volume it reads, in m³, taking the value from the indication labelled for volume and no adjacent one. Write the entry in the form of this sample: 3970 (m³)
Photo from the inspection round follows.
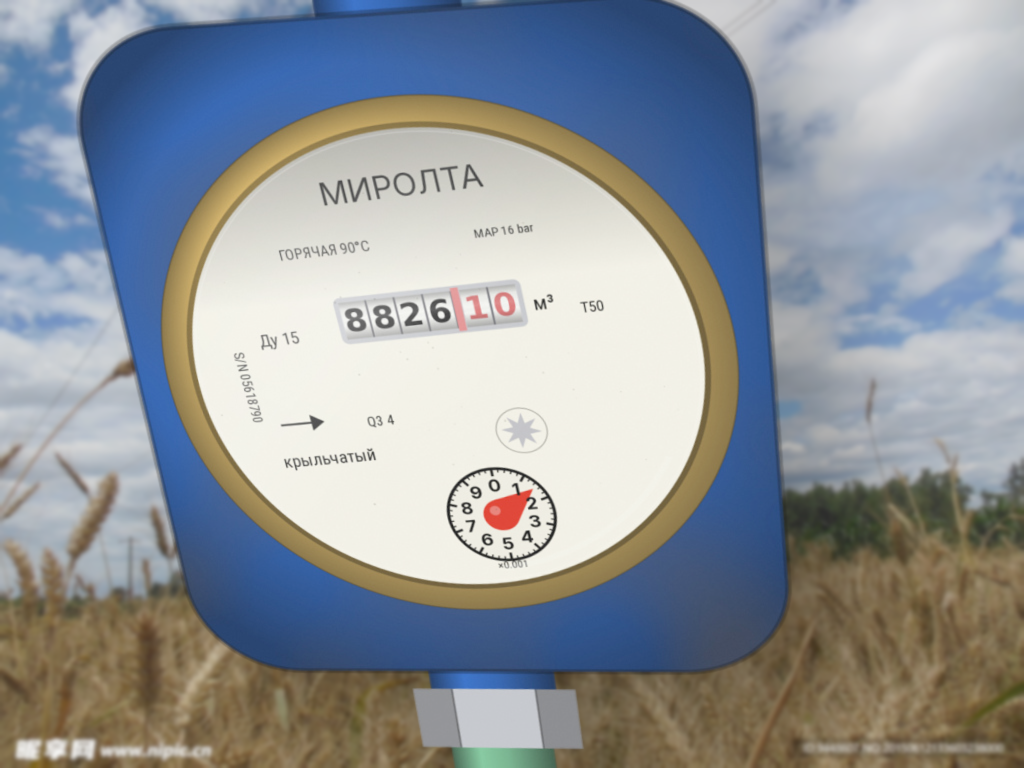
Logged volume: 8826.101 (m³)
